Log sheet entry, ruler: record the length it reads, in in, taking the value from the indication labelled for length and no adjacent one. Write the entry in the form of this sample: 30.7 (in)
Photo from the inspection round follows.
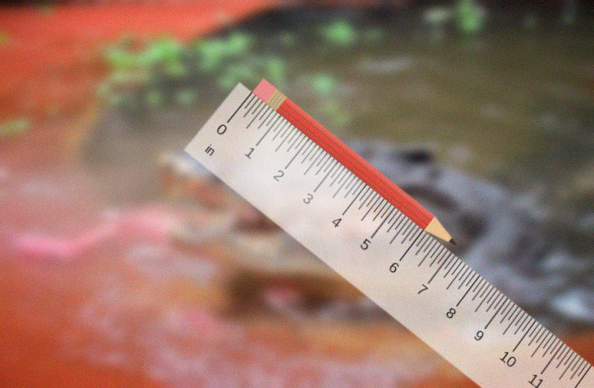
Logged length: 7 (in)
